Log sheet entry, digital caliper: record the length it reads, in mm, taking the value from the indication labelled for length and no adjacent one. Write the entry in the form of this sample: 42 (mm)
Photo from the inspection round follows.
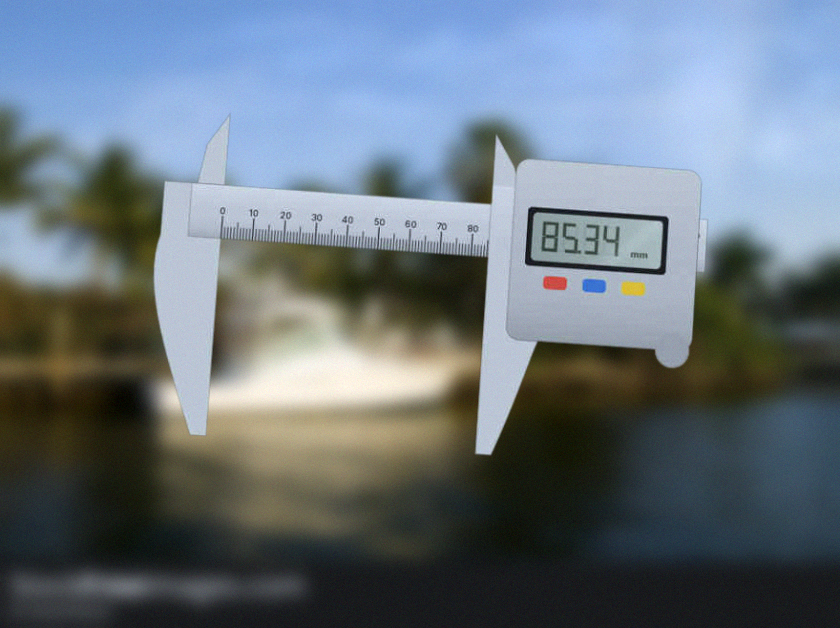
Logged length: 85.34 (mm)
